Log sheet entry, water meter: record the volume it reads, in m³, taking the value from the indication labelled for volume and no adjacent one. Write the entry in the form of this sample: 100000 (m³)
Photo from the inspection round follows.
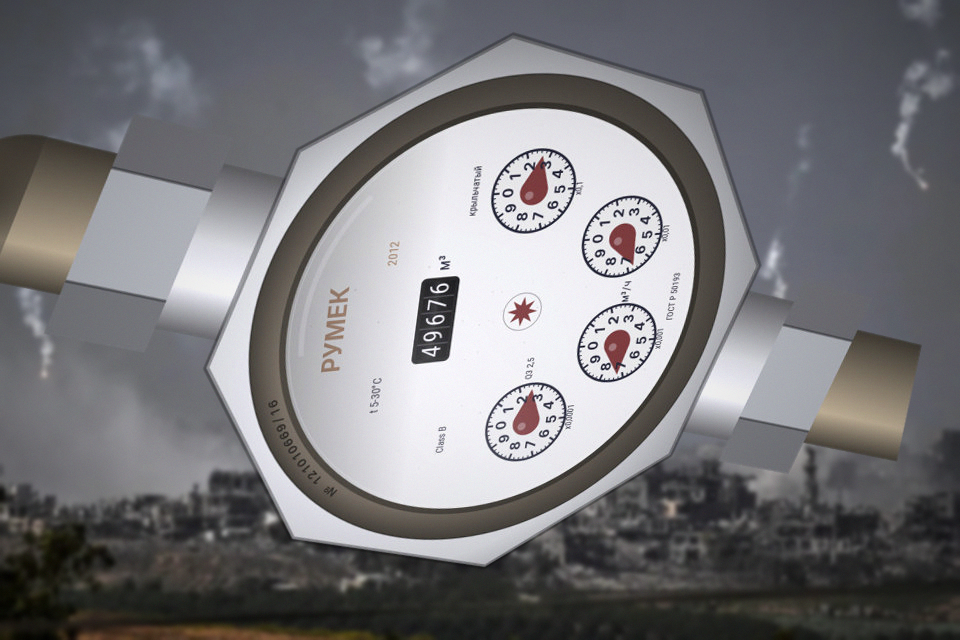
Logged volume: 49676.2672 (m³)
